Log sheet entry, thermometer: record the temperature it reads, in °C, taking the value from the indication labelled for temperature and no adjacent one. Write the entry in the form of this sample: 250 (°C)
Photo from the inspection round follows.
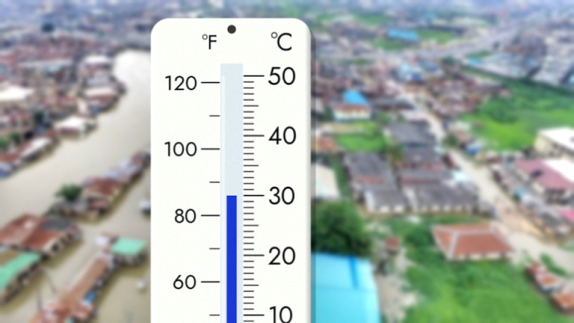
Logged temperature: 30 (°C)
